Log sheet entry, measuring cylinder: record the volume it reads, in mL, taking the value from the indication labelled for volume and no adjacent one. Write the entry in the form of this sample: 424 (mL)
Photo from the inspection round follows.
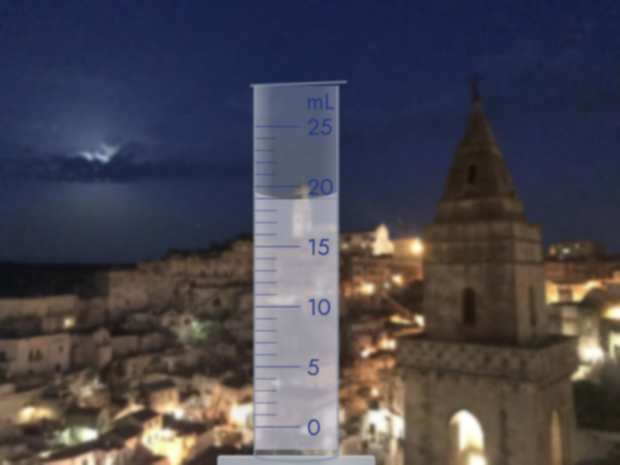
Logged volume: 19 (mL)
